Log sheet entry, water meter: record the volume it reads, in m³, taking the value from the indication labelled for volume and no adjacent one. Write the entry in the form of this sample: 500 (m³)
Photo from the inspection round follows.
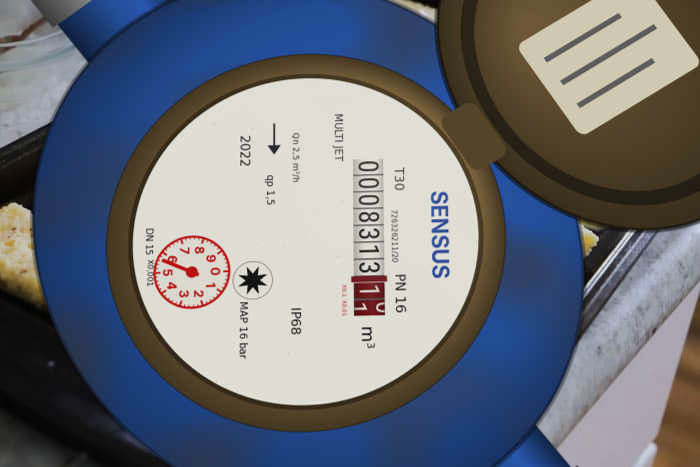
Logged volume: 8313.105 (m³)
